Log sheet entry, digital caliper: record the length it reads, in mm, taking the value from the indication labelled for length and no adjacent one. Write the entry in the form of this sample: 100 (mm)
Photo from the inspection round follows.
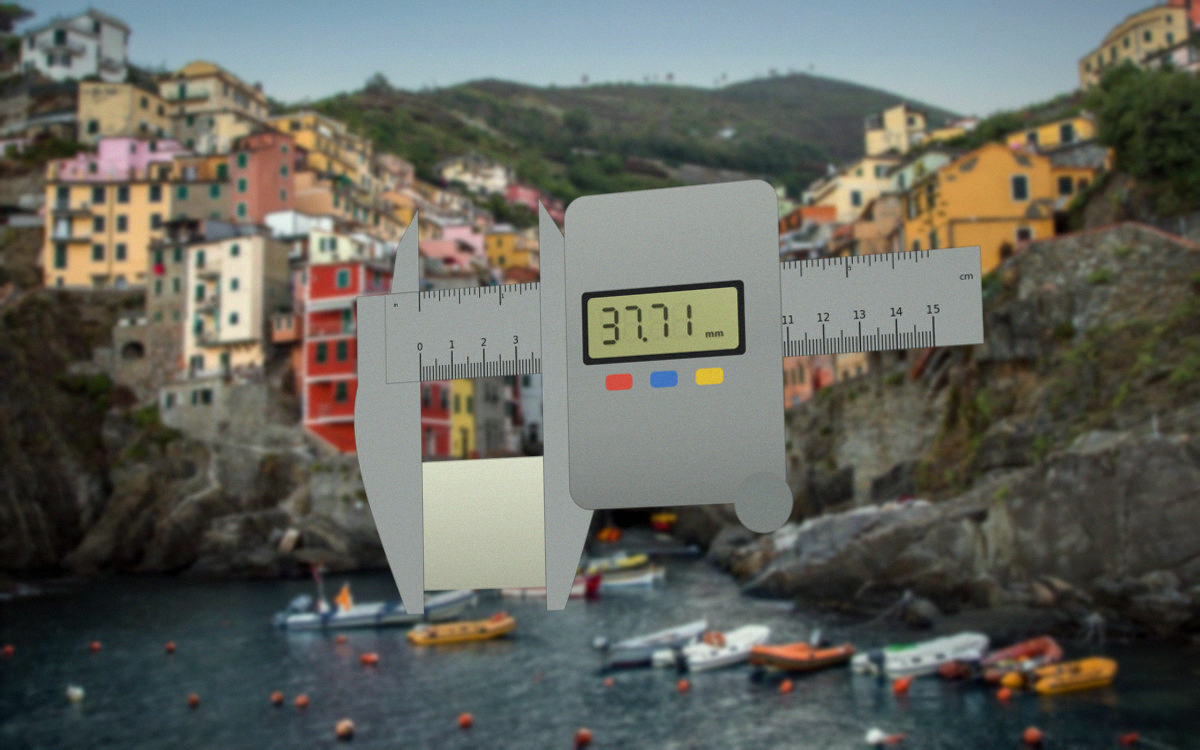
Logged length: 37.71 (mm)
